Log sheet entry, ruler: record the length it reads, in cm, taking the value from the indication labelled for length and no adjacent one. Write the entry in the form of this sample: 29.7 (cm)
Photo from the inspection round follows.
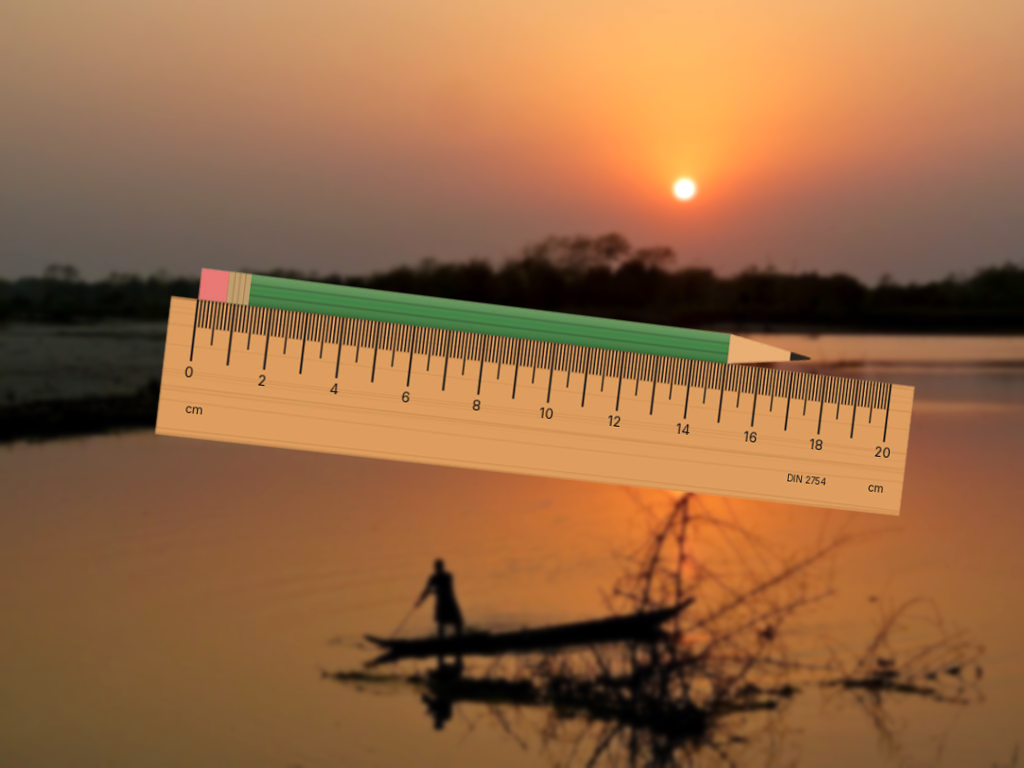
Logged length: 17.5 (cm)
